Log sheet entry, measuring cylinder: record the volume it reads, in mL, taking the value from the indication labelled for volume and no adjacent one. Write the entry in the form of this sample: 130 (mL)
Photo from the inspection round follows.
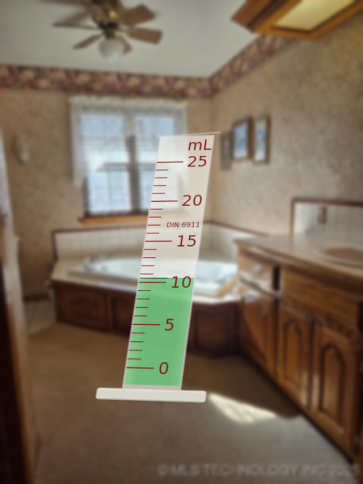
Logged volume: 10.5 (mL)
